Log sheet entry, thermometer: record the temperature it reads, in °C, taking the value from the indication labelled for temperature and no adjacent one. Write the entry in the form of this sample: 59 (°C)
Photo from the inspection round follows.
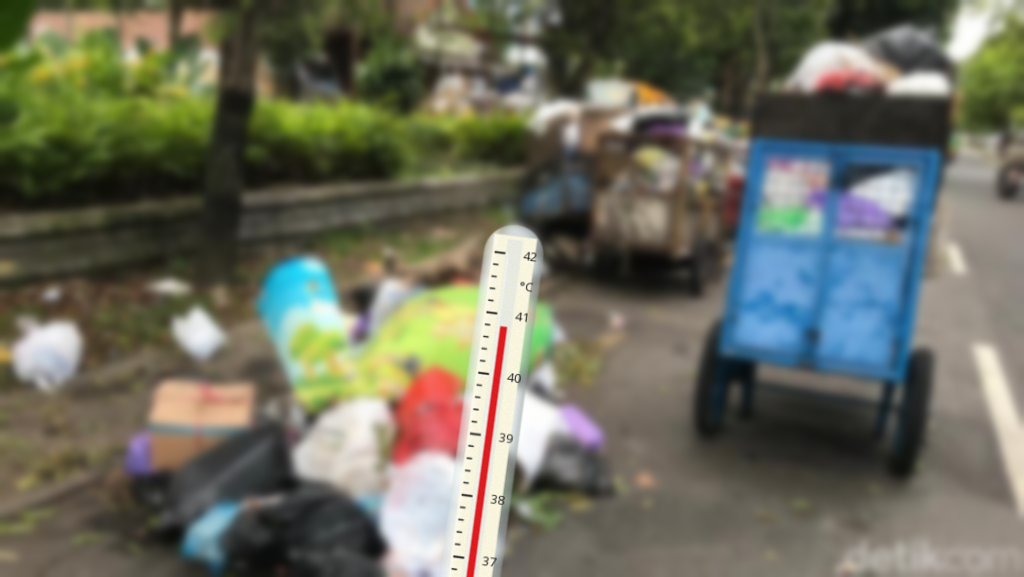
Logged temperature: 40.8 (°C)
